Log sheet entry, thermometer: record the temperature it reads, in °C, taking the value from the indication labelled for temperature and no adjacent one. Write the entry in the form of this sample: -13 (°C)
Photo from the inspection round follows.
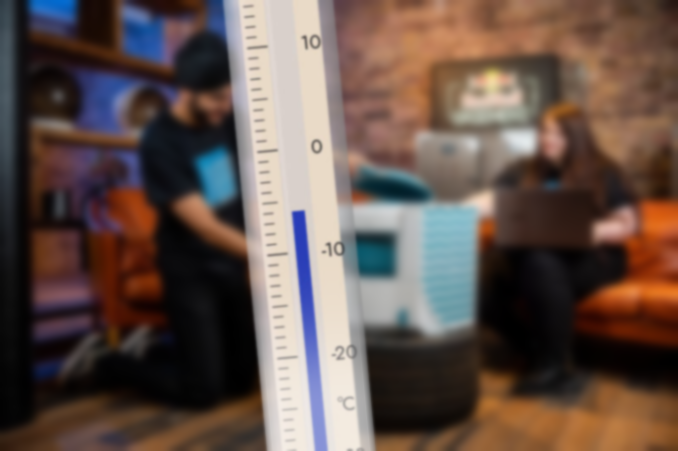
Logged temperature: -6 (°C)
